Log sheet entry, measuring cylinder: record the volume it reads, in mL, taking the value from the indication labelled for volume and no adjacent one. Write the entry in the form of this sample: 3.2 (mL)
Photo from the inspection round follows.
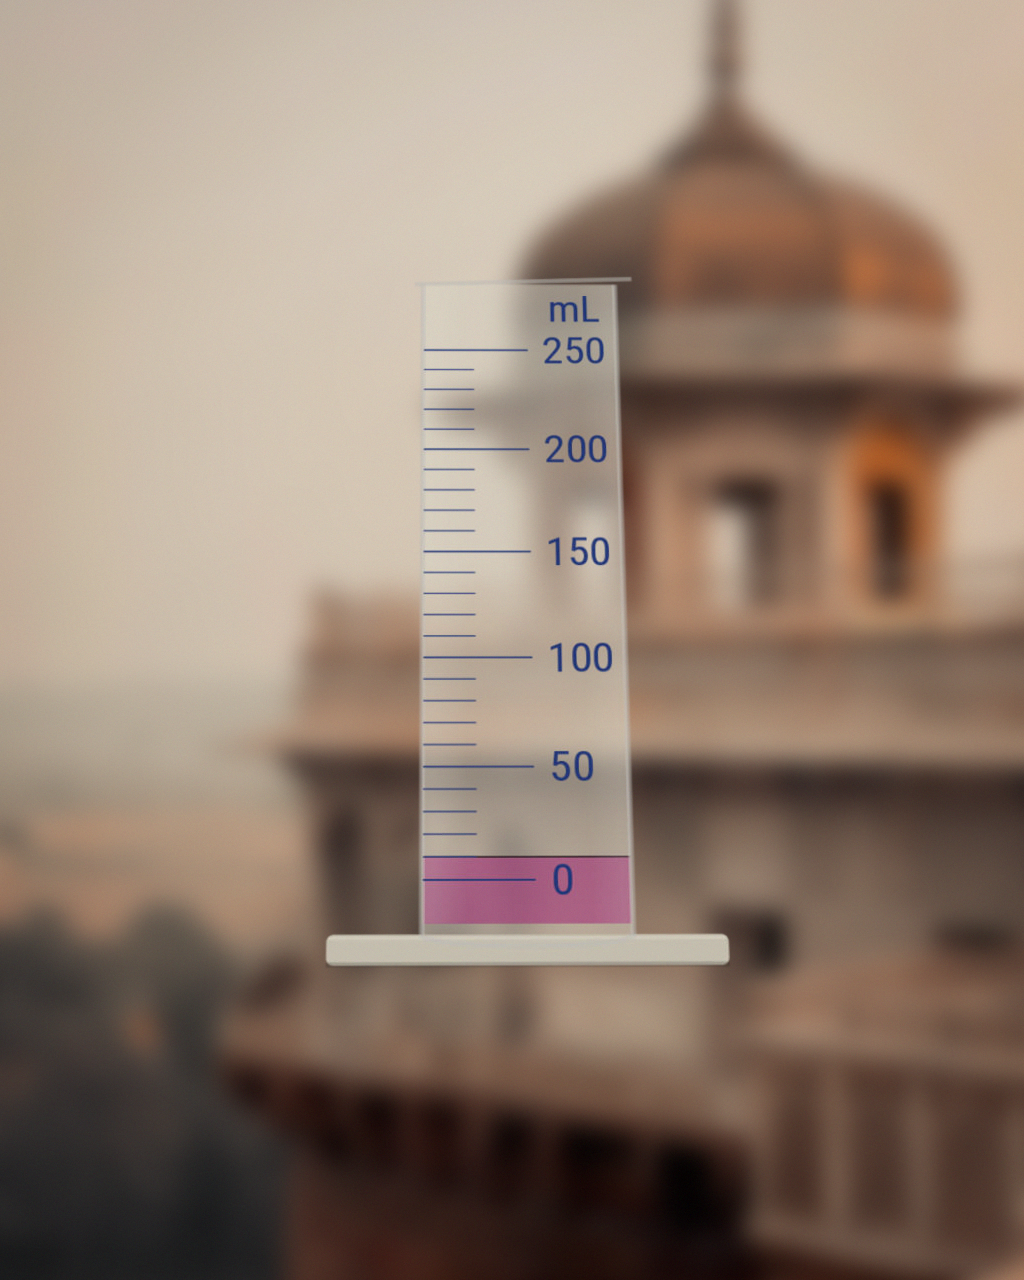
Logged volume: 10 (mL)
